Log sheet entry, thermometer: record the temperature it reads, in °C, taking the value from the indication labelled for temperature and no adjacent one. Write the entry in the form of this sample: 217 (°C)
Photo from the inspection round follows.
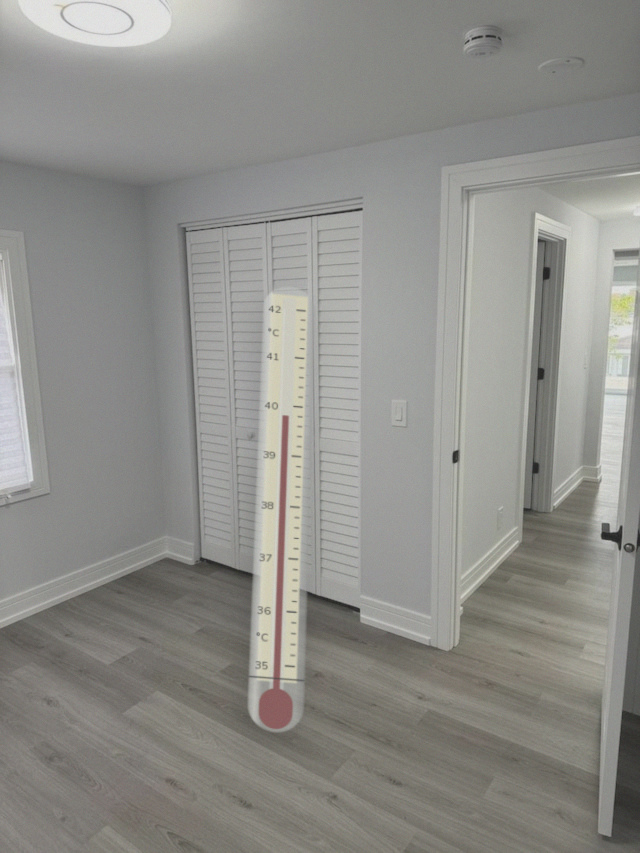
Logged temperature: 39.8 (°C)
